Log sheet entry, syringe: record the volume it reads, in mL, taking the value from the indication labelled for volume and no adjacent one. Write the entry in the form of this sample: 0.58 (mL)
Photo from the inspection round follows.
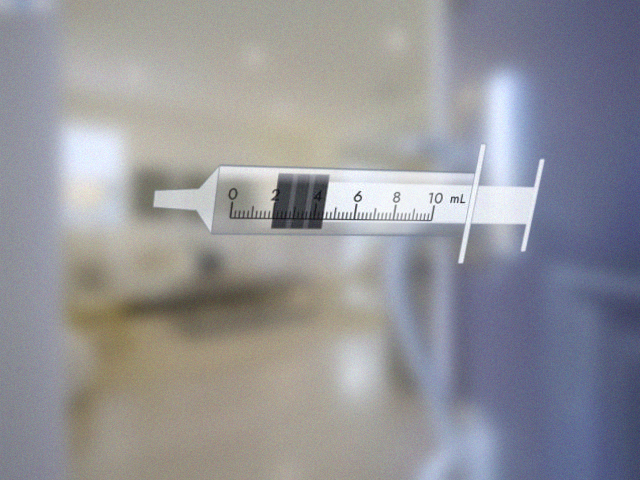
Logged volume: 2 (mL)
